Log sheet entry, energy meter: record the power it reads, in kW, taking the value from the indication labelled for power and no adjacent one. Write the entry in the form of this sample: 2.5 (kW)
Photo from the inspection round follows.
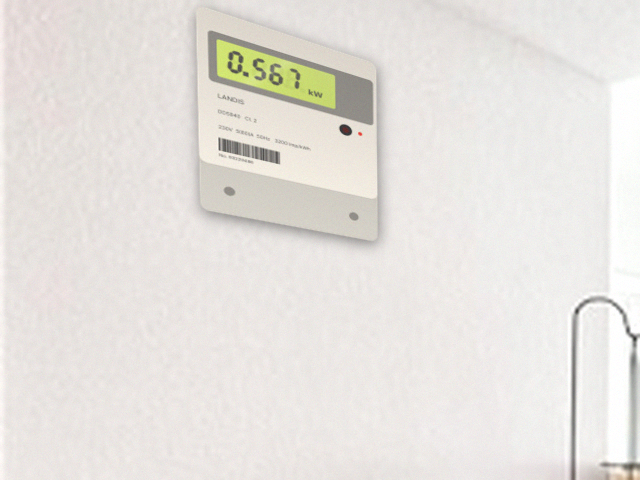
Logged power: 0.567 (kW)
